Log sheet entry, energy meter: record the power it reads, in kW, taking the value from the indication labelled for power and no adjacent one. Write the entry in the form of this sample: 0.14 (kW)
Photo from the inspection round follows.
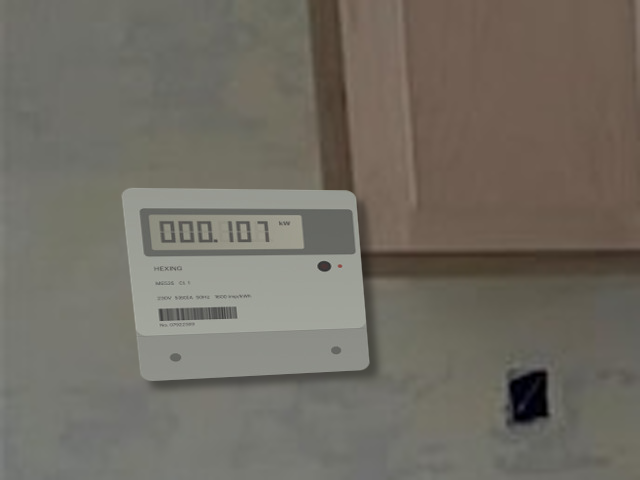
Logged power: 0.107 (kW)
